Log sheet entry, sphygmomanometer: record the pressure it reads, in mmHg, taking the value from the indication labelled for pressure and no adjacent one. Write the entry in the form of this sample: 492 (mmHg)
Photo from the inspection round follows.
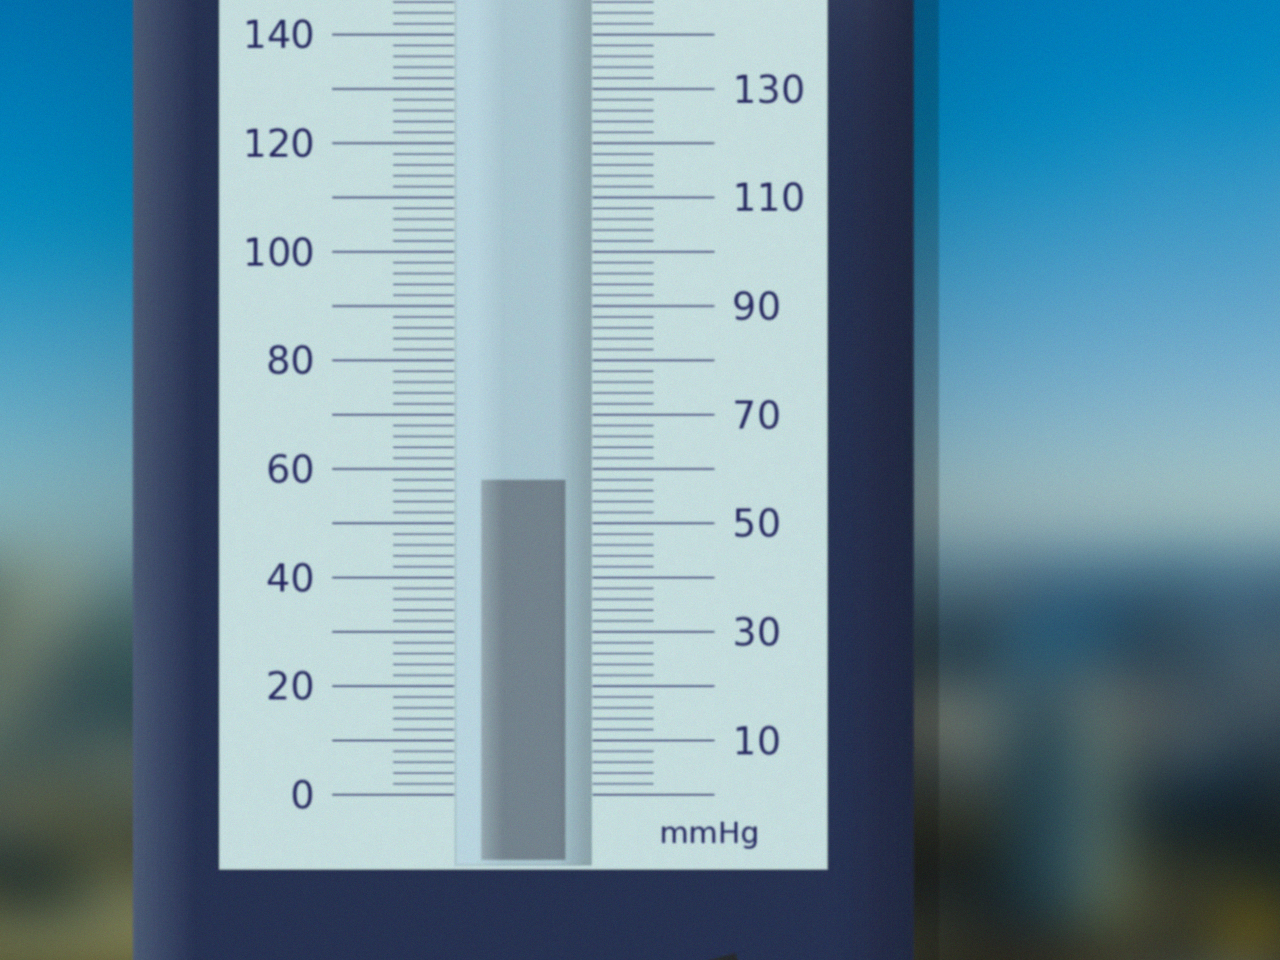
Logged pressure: 58 (mmHg)
